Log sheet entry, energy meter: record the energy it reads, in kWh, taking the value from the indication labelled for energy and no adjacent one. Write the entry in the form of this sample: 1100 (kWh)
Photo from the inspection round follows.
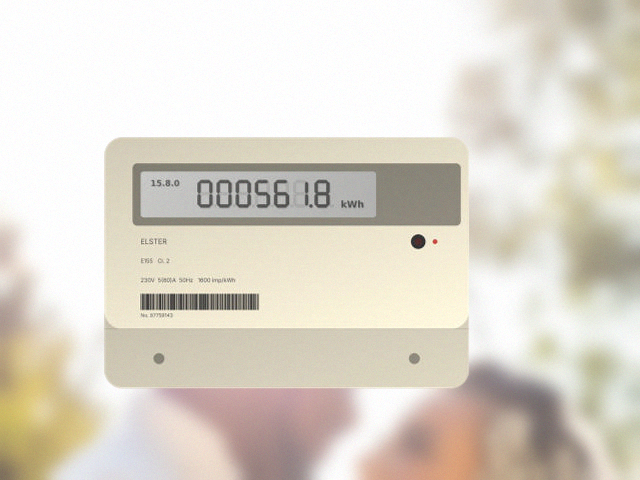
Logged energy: 561.8 (kWh)
